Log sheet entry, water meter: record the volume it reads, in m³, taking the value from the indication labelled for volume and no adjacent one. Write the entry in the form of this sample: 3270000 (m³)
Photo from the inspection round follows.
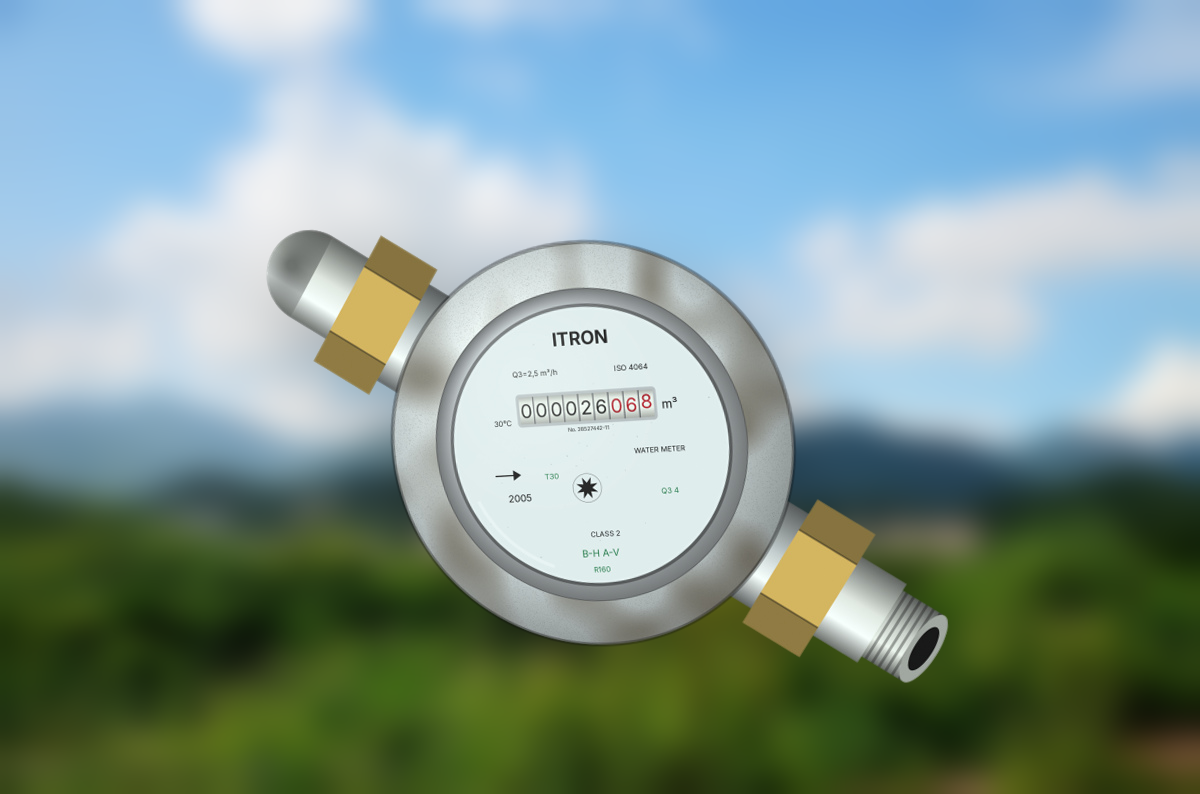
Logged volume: 26.068 (m³)
